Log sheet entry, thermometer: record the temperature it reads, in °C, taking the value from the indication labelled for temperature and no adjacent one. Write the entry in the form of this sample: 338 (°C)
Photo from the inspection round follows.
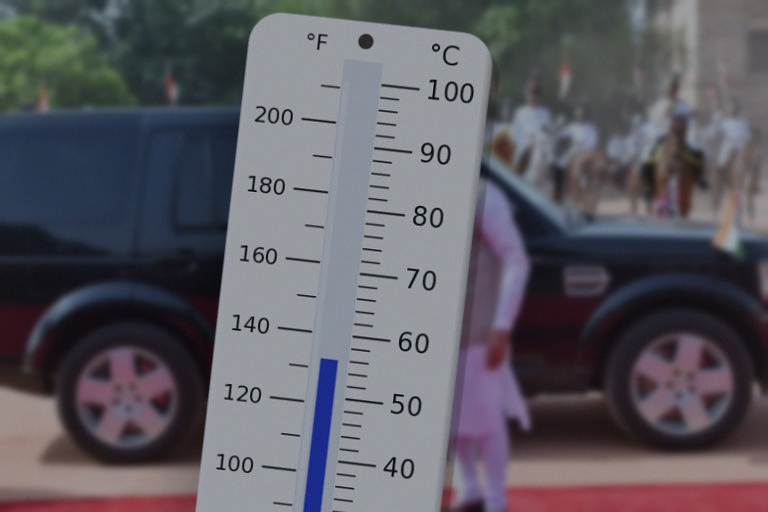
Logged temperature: 56 (°C)
